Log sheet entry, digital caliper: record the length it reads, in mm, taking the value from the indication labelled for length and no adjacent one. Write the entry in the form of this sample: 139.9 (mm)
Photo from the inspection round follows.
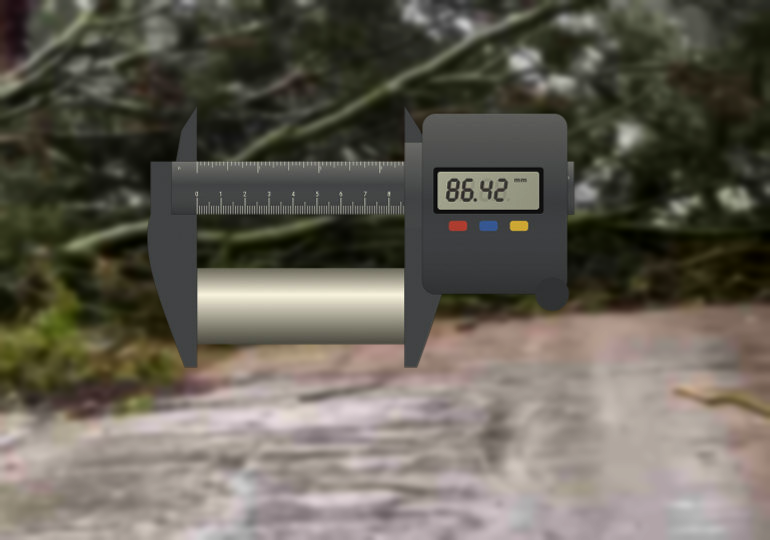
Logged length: 86.42 (mm)
